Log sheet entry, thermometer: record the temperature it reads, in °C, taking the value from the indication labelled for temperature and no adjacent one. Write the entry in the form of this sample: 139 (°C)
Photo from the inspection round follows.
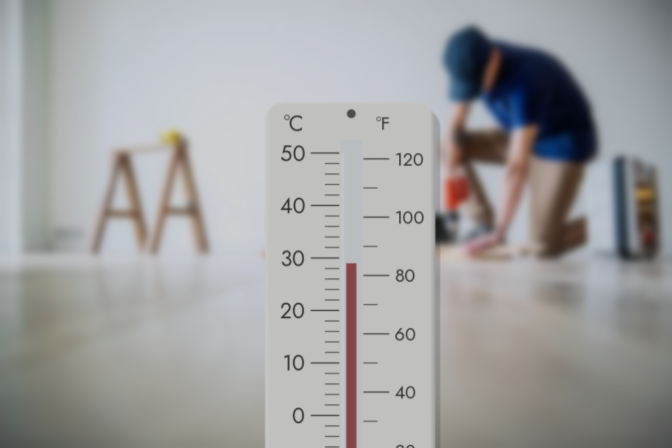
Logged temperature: 29 (°C)
